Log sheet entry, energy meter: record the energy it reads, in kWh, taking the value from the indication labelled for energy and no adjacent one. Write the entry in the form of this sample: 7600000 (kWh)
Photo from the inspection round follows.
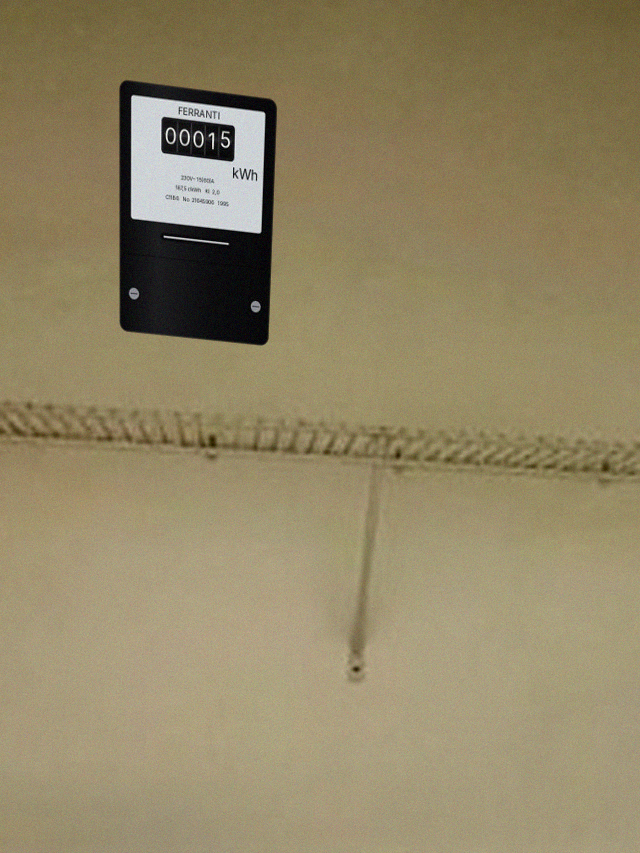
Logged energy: 15 (kWh)
